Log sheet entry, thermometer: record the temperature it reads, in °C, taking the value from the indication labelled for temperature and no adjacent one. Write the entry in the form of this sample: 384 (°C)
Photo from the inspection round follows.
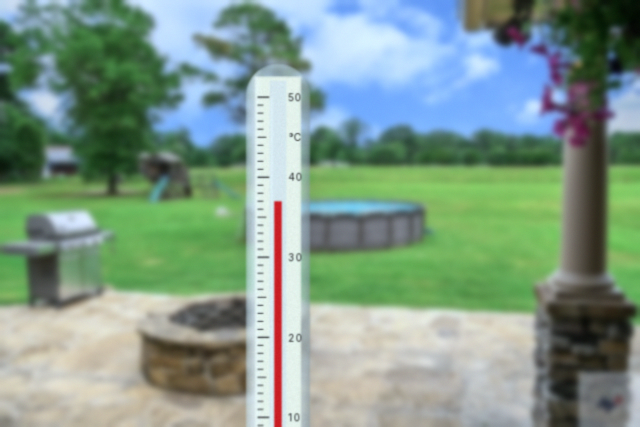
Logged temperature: 37 (°C)
